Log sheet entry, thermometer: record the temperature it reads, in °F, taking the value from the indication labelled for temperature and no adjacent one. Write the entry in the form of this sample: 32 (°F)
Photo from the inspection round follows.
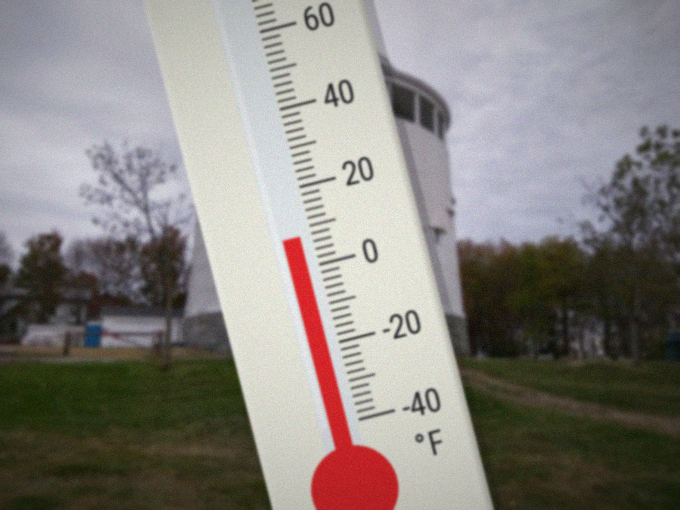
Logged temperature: 8 (°F)
